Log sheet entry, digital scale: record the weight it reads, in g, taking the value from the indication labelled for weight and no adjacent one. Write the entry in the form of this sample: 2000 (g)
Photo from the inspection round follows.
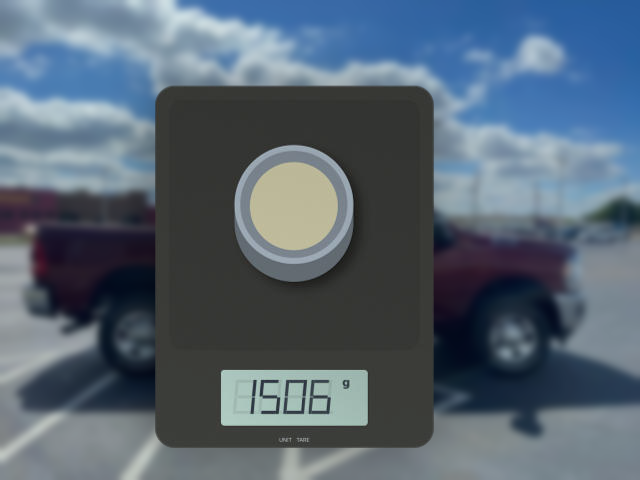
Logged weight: 1506 (g)
